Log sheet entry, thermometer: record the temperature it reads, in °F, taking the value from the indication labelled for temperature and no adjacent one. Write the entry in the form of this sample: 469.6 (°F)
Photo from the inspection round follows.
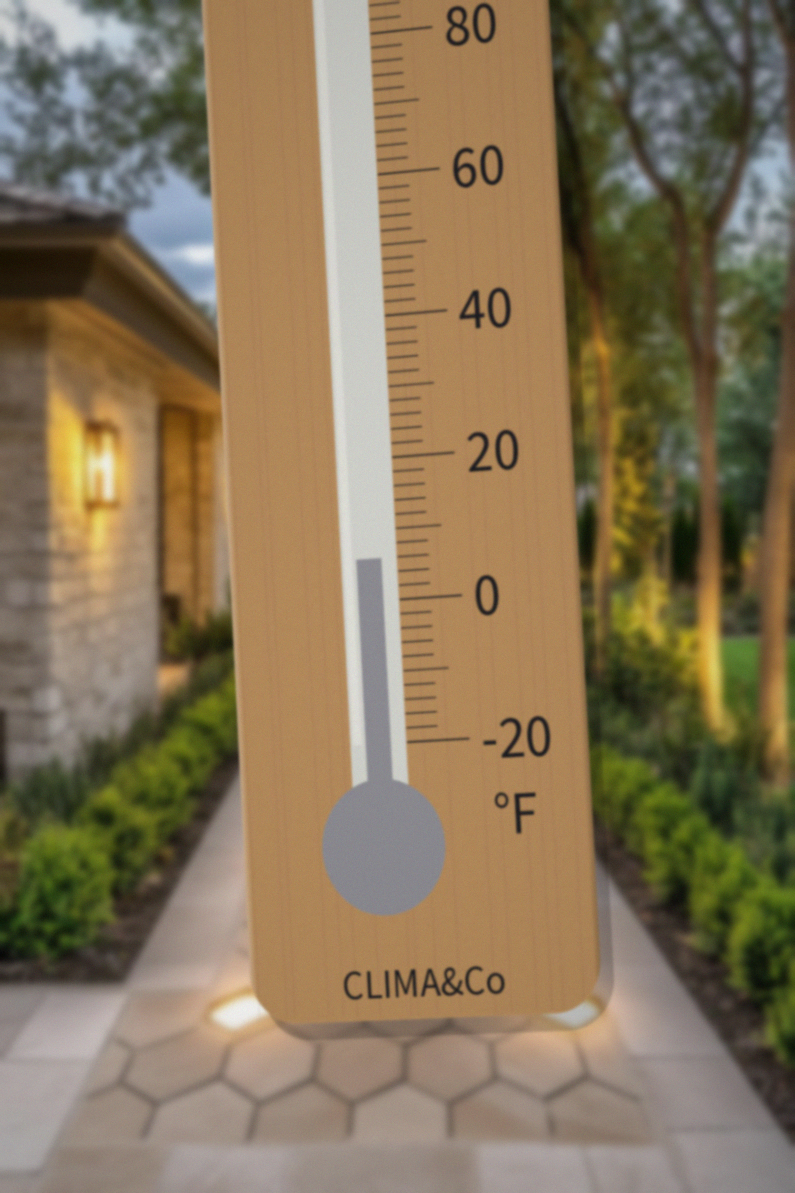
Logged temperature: 6 (°F)
